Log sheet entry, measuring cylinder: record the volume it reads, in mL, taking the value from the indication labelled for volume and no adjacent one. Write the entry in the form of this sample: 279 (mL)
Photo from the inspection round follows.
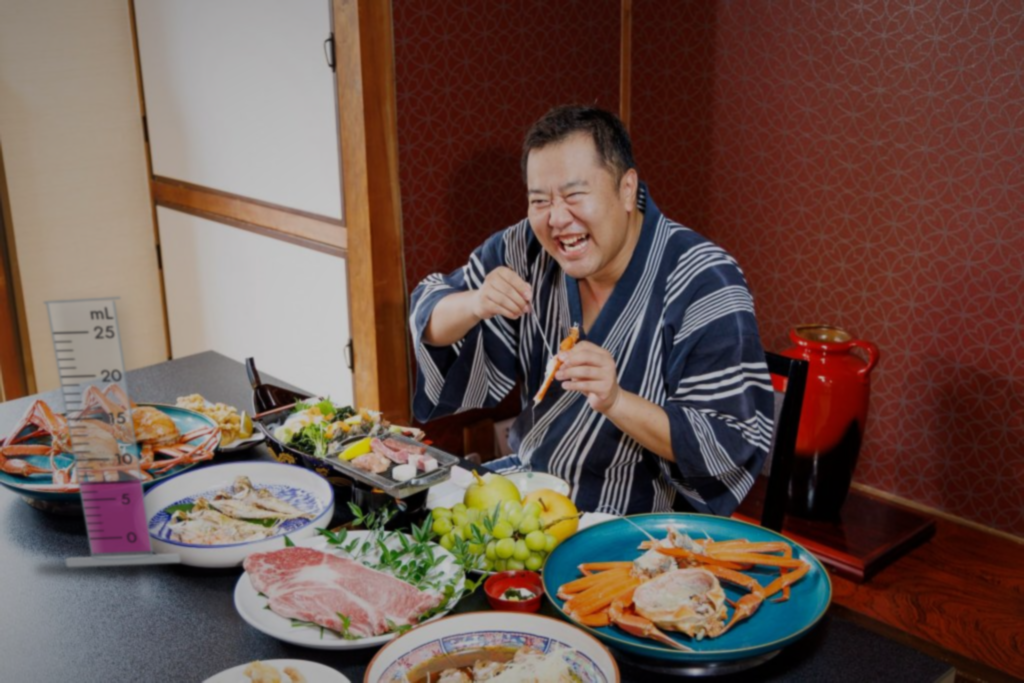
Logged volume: 7 (mL)
